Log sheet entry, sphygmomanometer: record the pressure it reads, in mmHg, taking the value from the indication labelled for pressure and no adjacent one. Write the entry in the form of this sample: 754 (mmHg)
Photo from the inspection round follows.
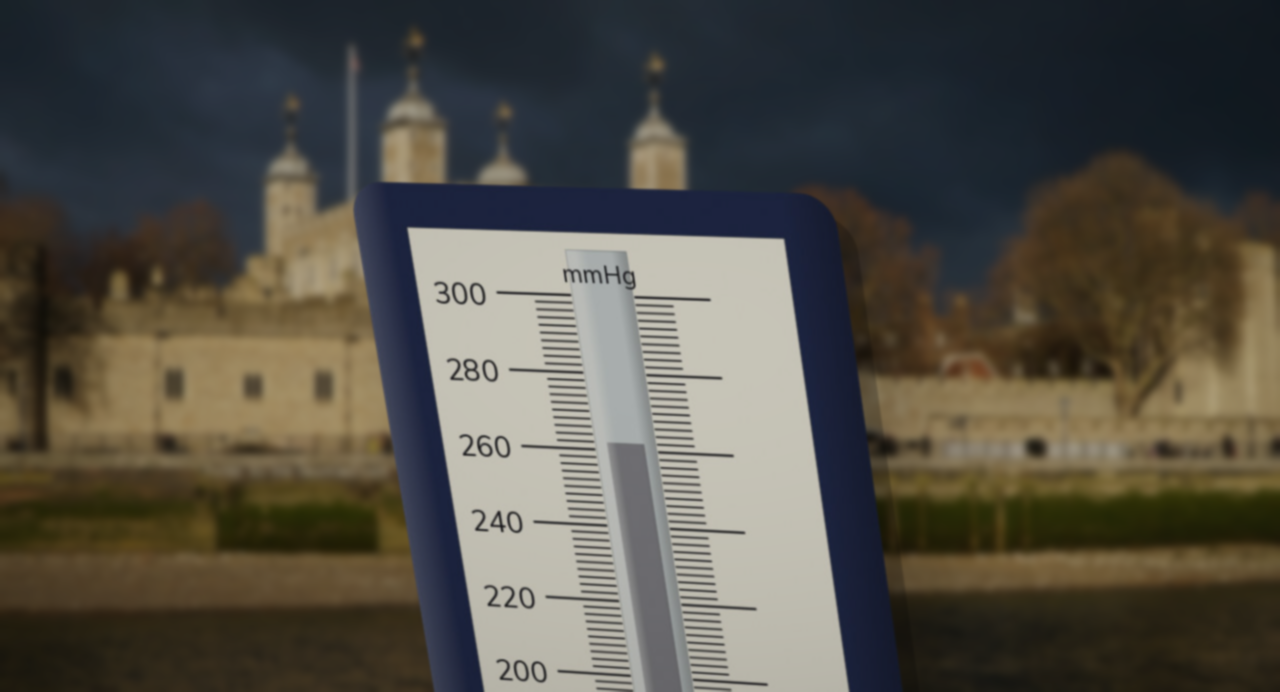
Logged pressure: 262 (mmHg)
